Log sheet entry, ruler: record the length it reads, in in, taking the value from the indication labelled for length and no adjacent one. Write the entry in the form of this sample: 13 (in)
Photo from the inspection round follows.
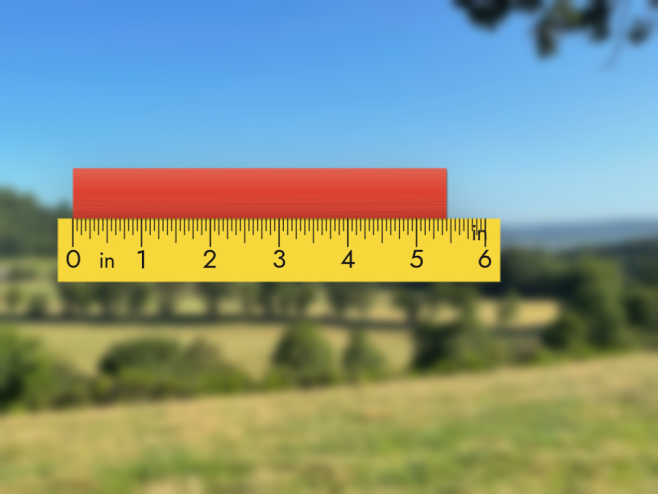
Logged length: 5.4375 (in)
